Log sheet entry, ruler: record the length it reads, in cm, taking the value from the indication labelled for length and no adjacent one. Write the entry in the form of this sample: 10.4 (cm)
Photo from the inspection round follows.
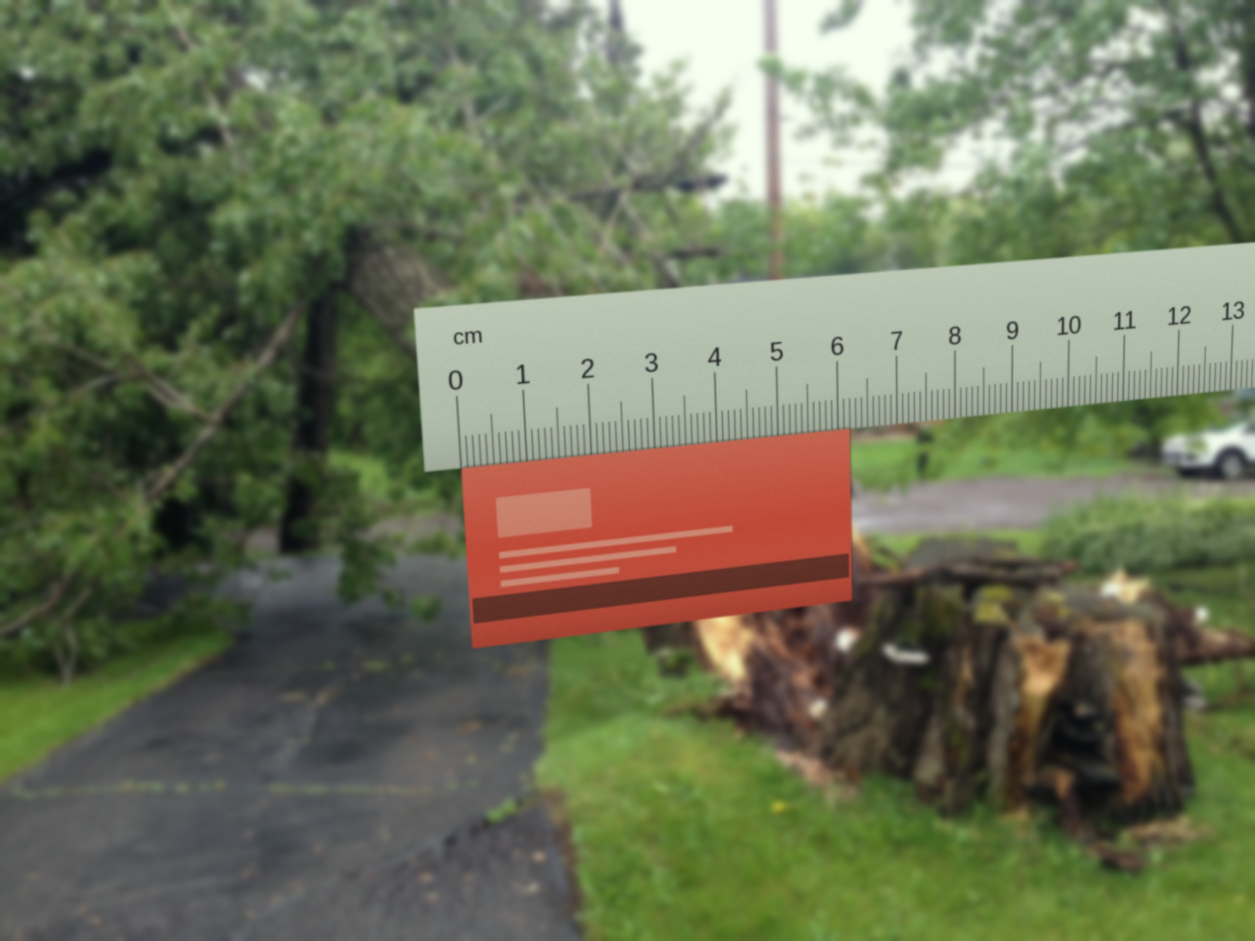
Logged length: 6.2 (cm)
